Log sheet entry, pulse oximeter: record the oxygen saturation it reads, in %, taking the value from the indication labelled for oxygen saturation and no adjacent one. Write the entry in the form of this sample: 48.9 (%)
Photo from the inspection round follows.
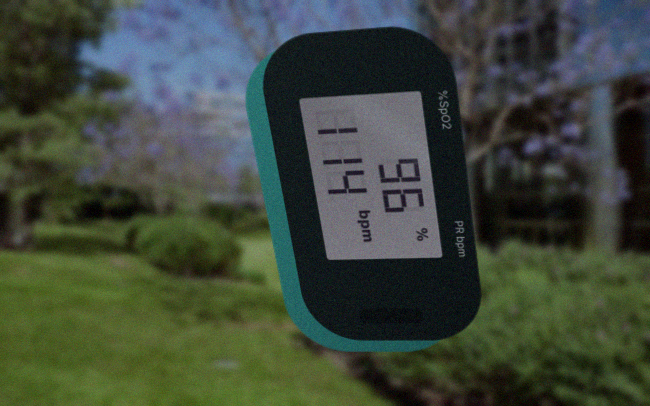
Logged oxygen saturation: 96 (%)
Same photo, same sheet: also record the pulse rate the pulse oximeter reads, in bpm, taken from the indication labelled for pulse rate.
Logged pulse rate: 114 (bpm)
